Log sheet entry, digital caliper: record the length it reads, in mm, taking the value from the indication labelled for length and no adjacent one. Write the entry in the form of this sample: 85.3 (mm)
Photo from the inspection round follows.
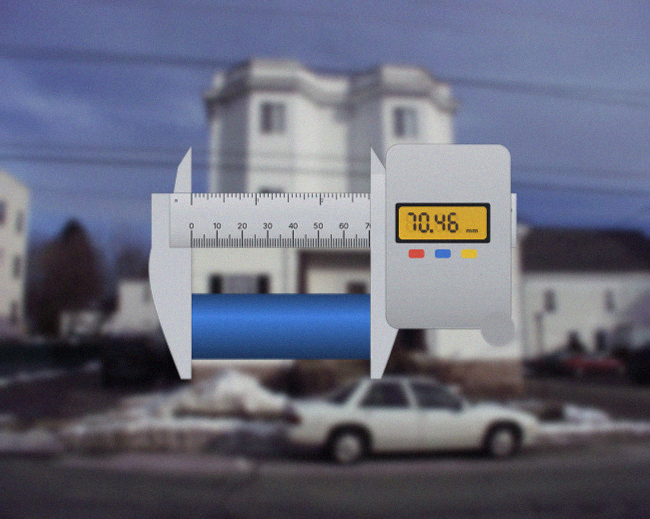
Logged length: 70.46 (mm)
